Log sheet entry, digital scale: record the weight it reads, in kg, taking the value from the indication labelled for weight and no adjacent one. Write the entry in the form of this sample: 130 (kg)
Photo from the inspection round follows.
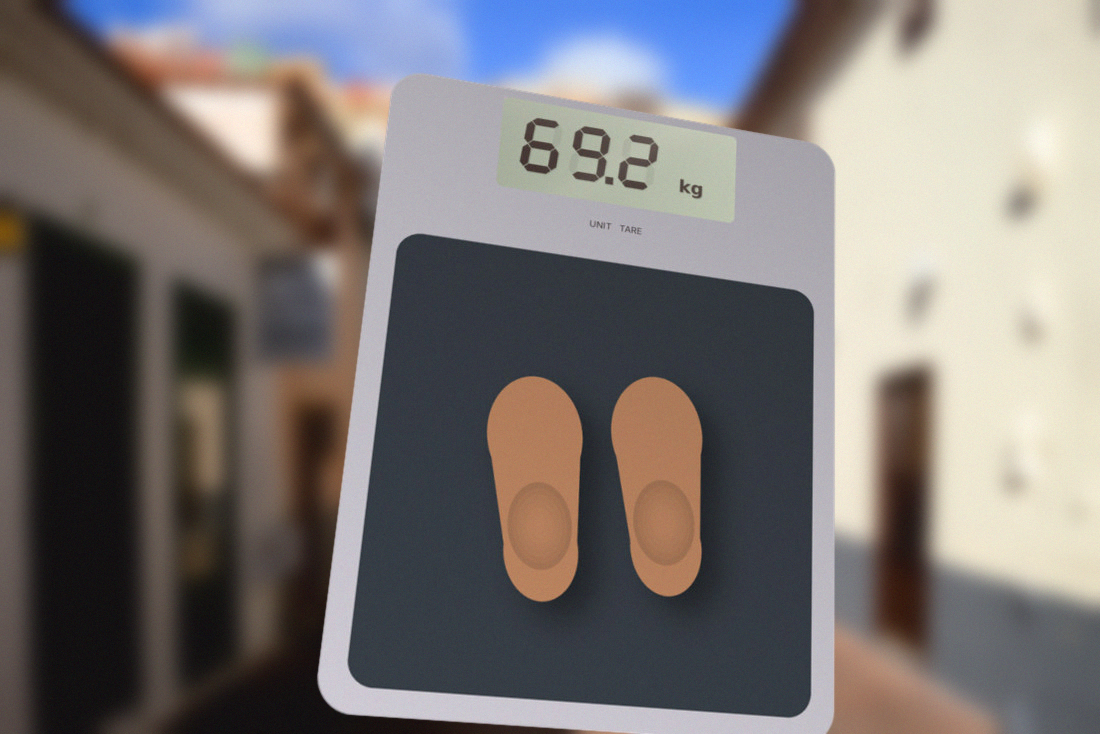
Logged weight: 69.2 (kg)
